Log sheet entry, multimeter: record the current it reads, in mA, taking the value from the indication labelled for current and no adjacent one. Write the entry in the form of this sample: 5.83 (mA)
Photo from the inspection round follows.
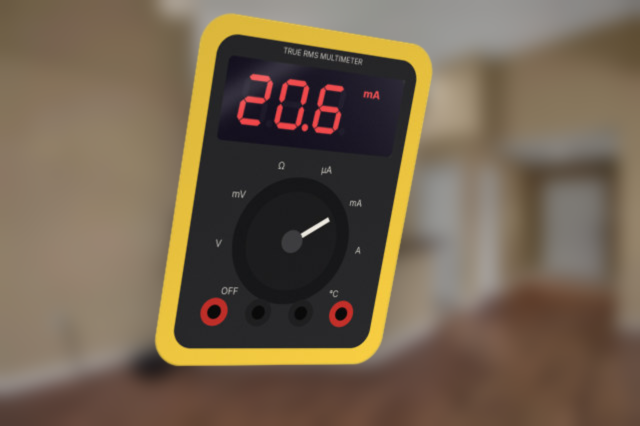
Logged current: 20.6 (mA)
